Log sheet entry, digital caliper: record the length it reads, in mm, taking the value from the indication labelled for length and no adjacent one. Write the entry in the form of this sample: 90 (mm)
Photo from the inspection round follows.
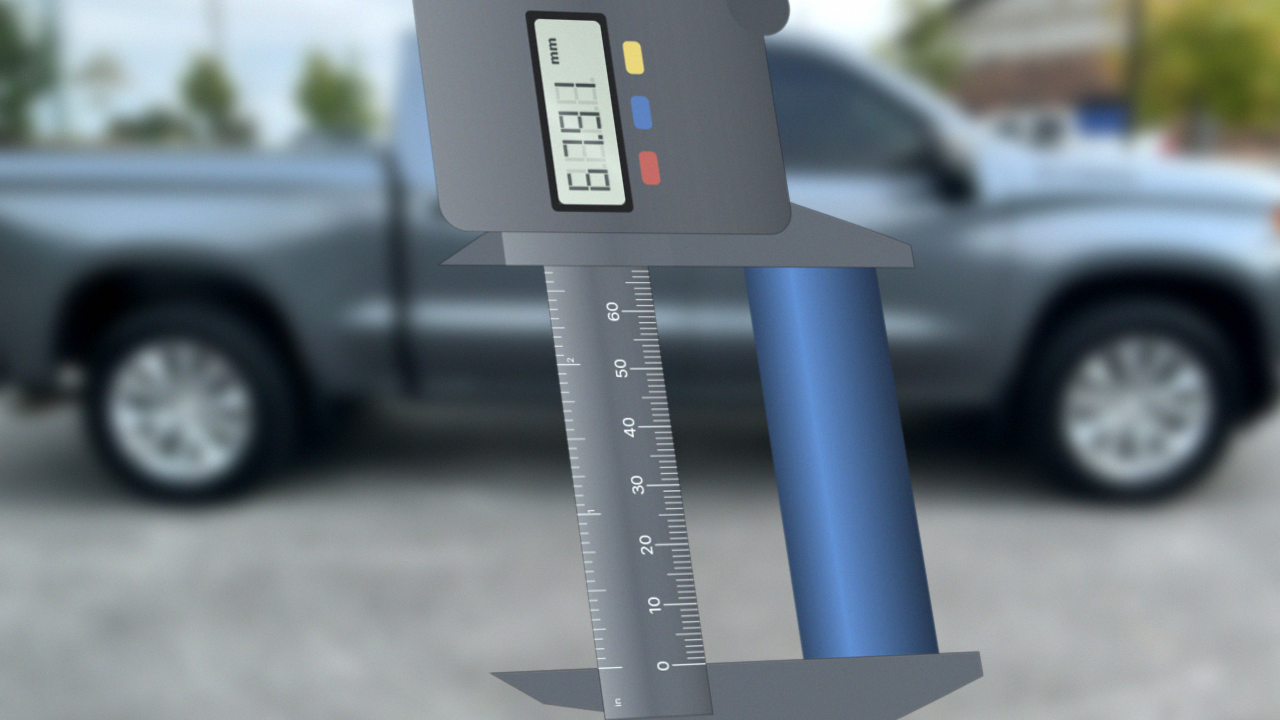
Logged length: 67.91 (mm)
